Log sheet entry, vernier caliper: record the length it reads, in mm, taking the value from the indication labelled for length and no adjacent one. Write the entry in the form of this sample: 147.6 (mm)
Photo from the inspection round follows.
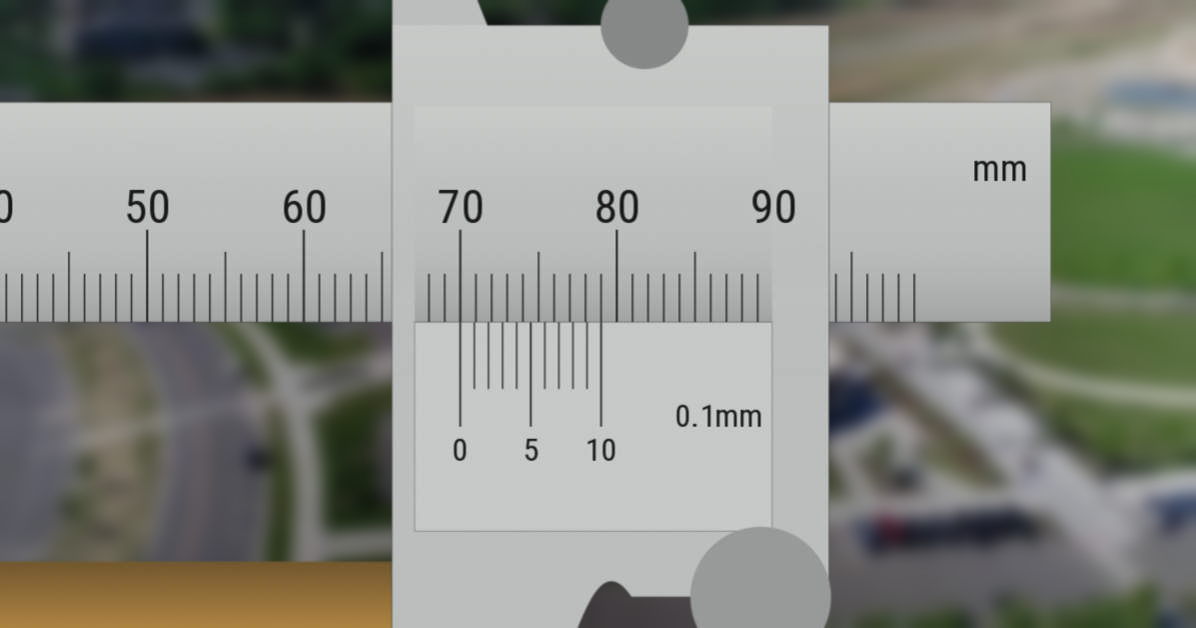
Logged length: 70.0 (mm)
